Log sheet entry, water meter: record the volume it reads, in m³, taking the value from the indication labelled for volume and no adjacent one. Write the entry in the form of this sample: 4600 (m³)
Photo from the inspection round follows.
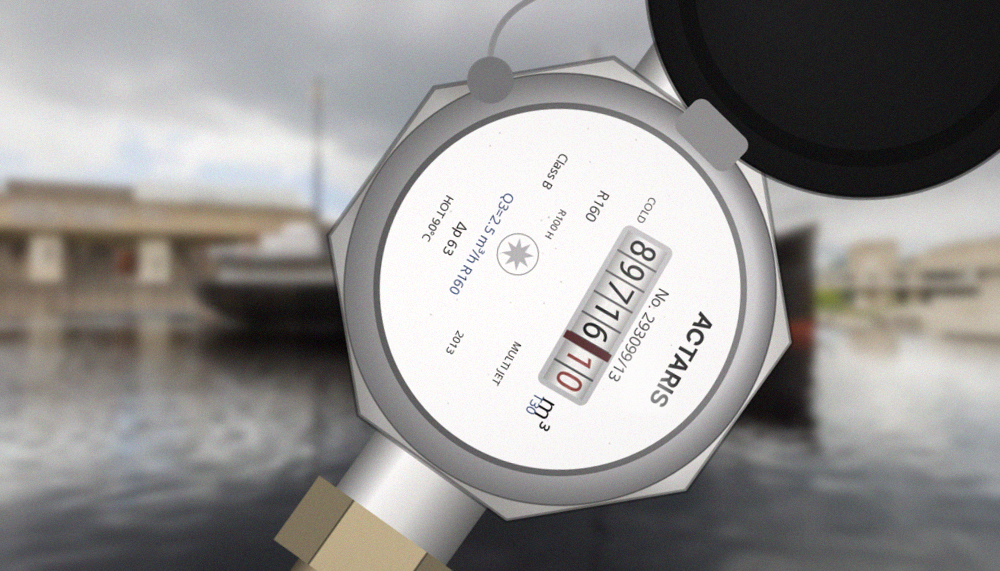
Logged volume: 89716.10 (m³)
